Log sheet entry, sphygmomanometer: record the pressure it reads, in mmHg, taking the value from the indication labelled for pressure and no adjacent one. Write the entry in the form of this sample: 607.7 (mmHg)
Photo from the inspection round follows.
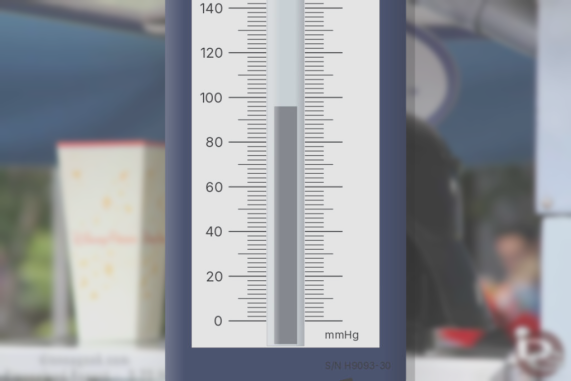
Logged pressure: 96 (mmHg)
